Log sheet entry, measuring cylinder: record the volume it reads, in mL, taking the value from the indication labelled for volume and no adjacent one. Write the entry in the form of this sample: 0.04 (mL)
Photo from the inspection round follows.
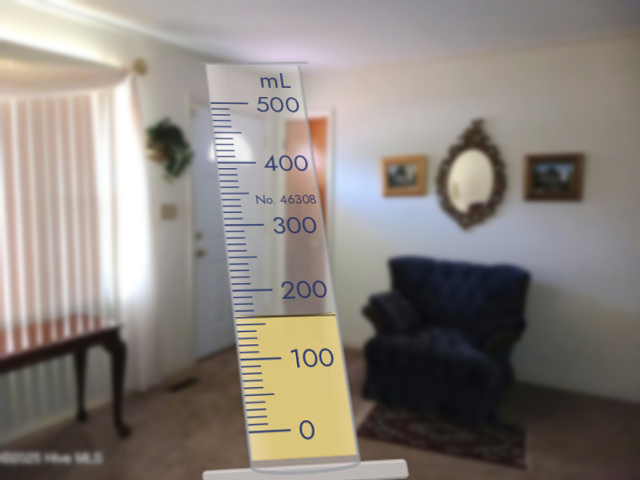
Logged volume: 160 (mL)
